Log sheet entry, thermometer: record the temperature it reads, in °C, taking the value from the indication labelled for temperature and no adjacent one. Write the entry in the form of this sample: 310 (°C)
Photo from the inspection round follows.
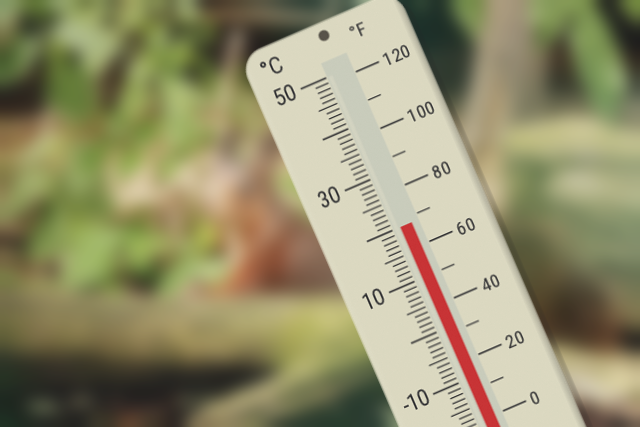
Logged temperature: 20 (°C)
